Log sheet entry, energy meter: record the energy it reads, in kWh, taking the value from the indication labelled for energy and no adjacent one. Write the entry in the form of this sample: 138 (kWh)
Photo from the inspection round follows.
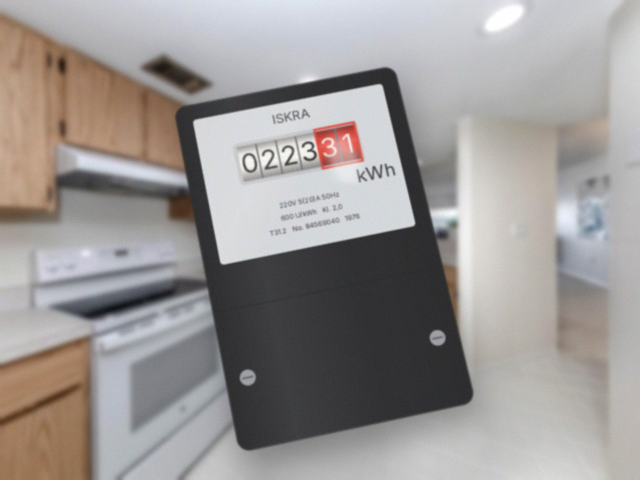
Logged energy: 223.31 (kWh)
